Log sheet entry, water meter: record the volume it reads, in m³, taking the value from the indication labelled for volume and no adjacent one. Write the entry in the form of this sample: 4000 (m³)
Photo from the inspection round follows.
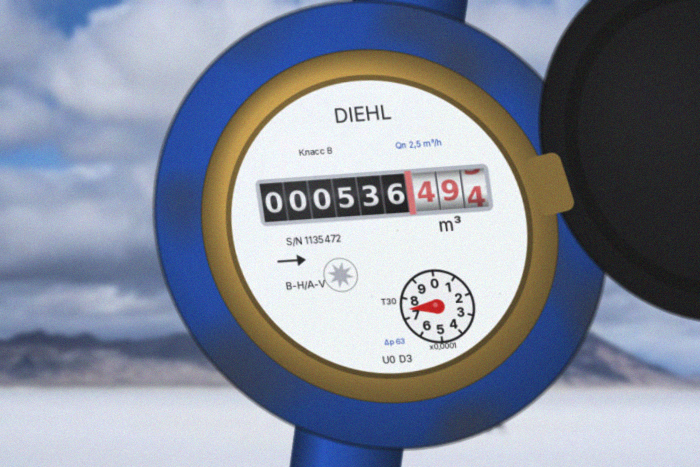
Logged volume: 536.4937 (m³)
